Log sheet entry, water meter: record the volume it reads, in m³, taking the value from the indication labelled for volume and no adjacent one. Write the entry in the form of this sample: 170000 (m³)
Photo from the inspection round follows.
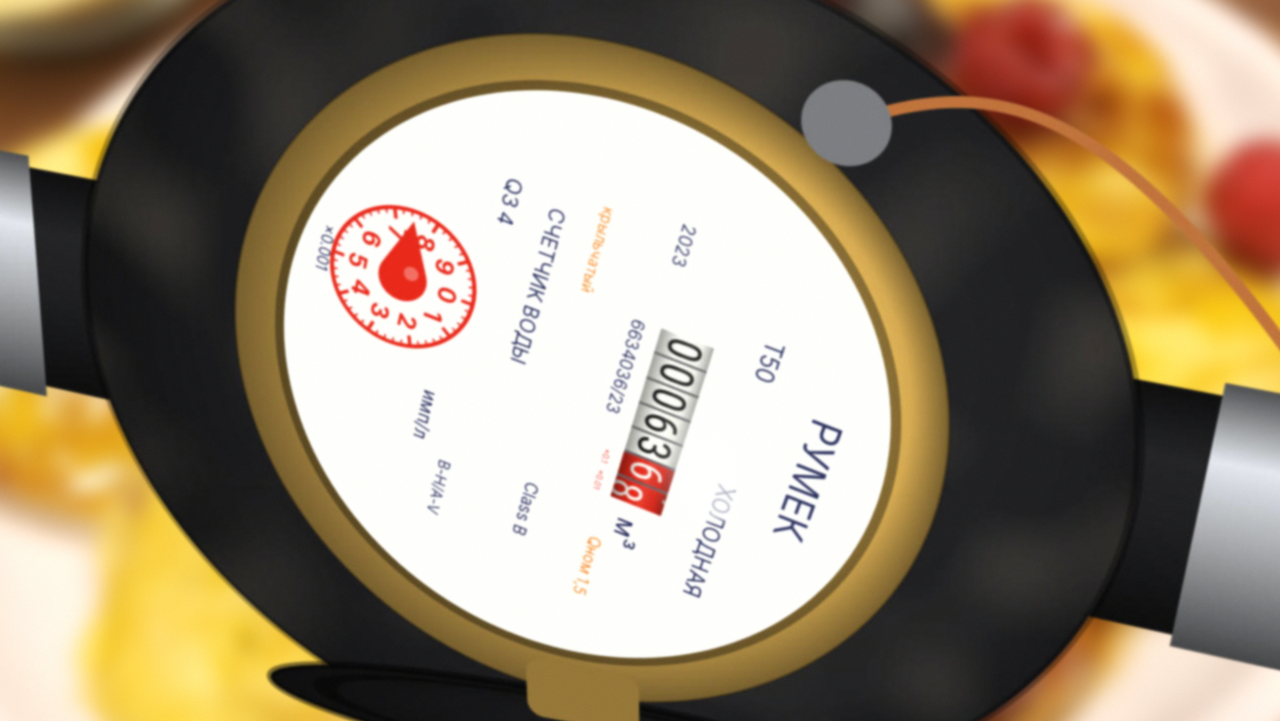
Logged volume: 63.677 (m³)
